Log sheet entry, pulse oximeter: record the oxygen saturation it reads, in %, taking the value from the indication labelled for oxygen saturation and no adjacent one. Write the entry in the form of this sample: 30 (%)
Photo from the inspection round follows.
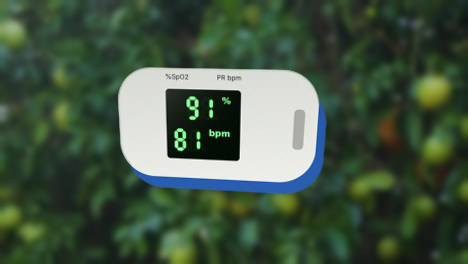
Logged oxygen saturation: 91 (%)
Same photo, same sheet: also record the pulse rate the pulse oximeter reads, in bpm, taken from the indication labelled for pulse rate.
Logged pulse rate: 81 (bpm)
